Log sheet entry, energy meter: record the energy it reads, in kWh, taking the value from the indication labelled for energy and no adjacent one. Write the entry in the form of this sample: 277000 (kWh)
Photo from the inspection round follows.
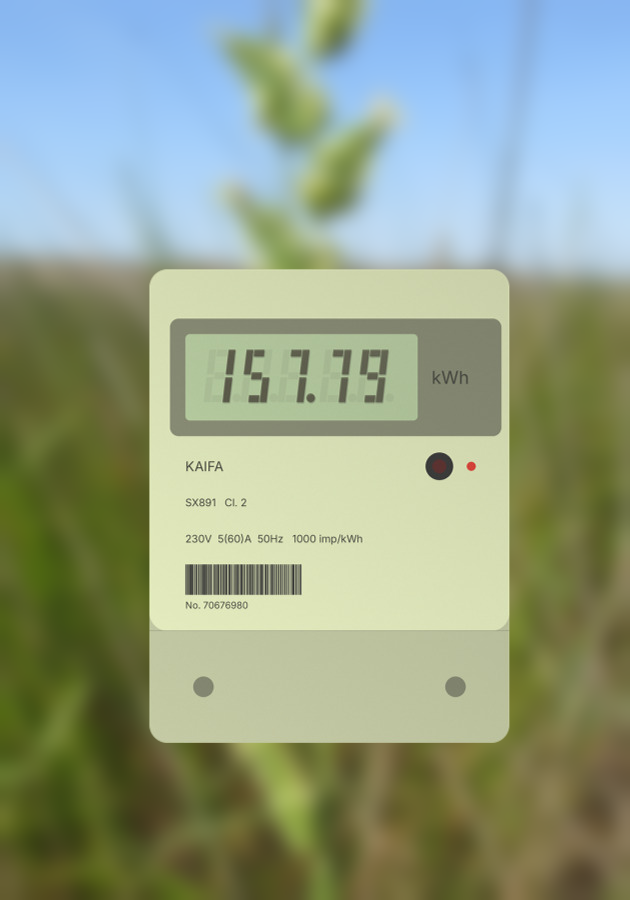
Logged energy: 157.79 (kWh)
